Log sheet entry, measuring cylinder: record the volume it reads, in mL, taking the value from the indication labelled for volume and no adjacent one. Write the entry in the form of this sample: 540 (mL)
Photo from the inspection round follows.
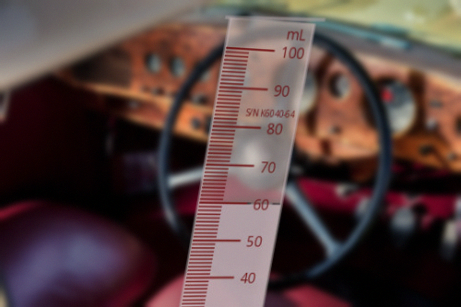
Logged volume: 60 (mL)
